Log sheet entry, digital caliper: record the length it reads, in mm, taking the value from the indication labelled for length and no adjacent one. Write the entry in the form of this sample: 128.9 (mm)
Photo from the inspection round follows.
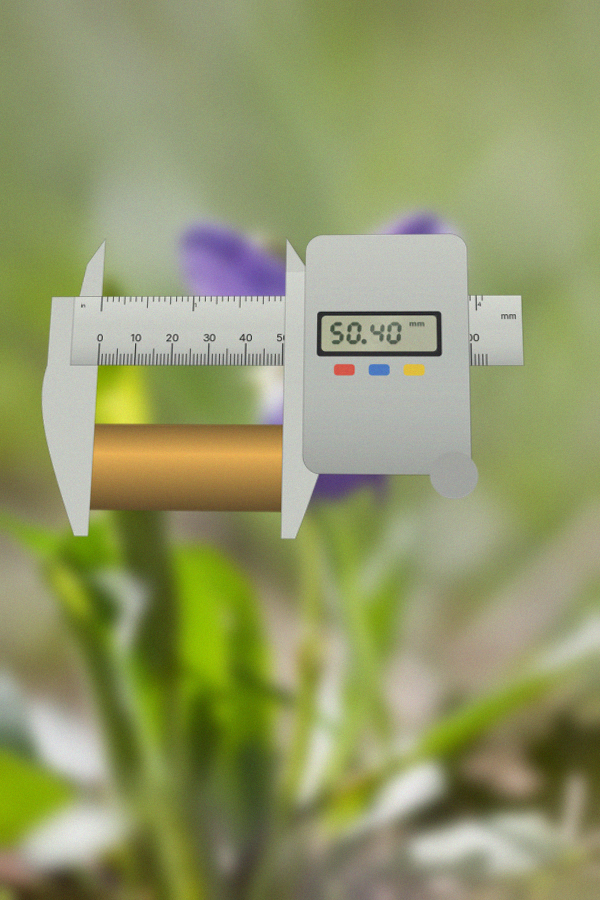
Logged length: 50.40 (mm)
